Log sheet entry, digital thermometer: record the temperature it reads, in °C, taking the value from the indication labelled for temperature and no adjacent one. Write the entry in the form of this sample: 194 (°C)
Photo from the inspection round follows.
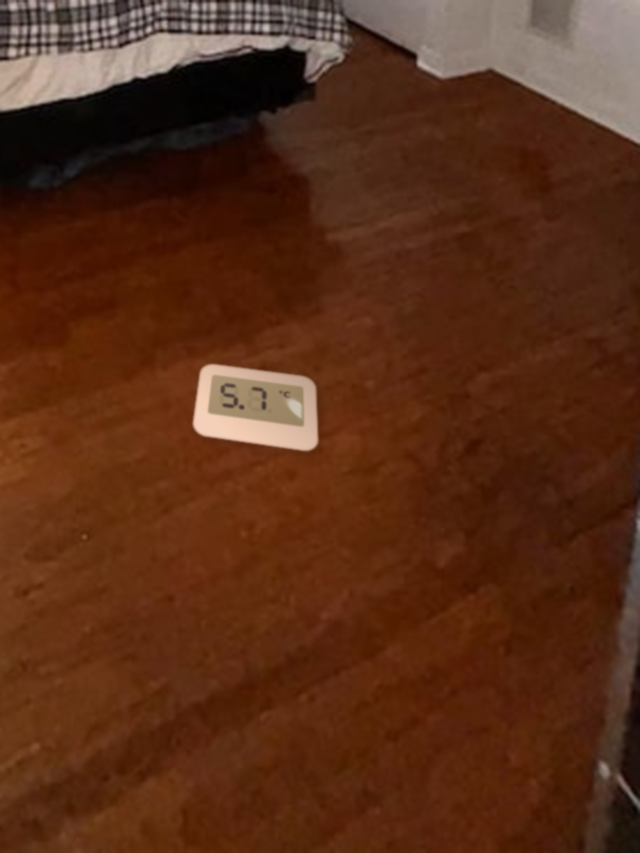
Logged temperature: 5.7 (°C)
